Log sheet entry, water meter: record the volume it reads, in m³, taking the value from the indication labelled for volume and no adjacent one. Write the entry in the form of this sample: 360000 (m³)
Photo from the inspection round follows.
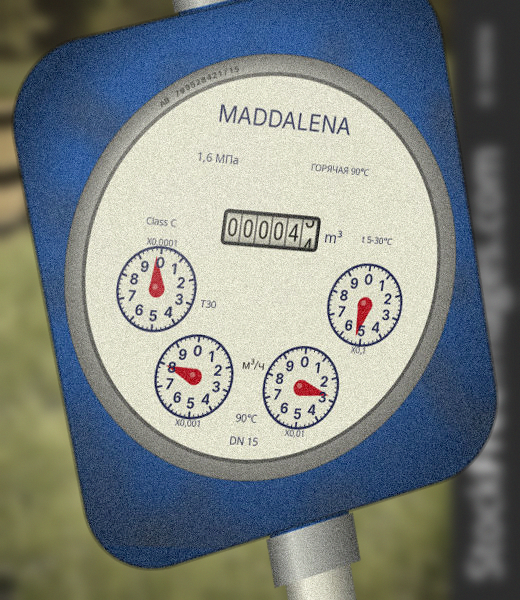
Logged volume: 43.5279 (m³)
